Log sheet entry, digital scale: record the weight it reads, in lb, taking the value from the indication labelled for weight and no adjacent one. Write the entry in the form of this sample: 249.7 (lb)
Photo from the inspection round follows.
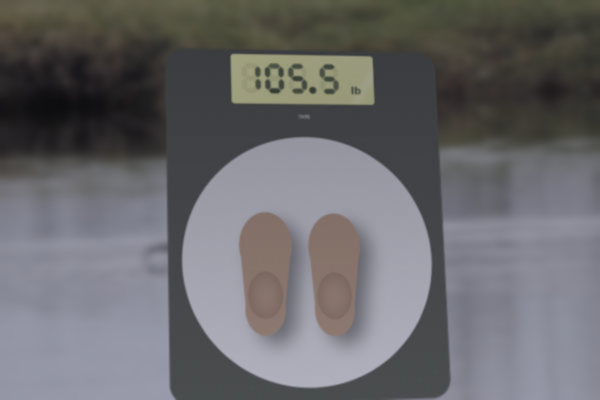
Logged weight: 105.5 (lb)
